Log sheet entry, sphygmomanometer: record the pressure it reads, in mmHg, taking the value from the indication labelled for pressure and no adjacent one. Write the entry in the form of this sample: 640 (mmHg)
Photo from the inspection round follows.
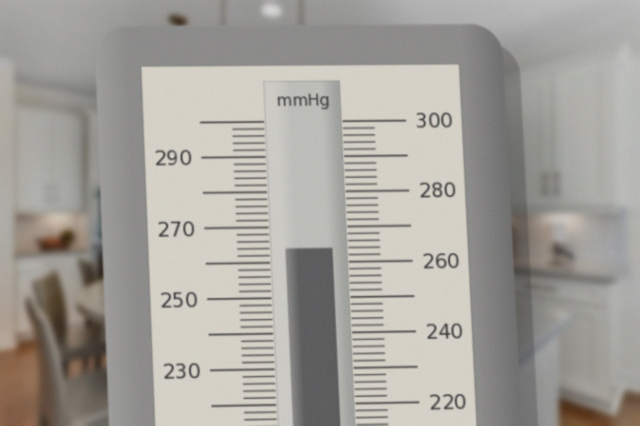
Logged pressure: 264 (mmHg)
